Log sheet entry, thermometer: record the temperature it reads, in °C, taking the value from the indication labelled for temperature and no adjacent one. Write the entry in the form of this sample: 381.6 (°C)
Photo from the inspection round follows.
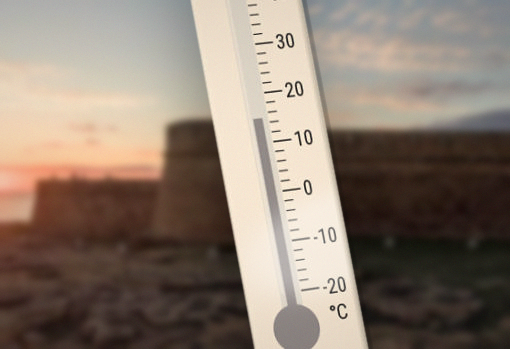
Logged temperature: 15 (°C)
